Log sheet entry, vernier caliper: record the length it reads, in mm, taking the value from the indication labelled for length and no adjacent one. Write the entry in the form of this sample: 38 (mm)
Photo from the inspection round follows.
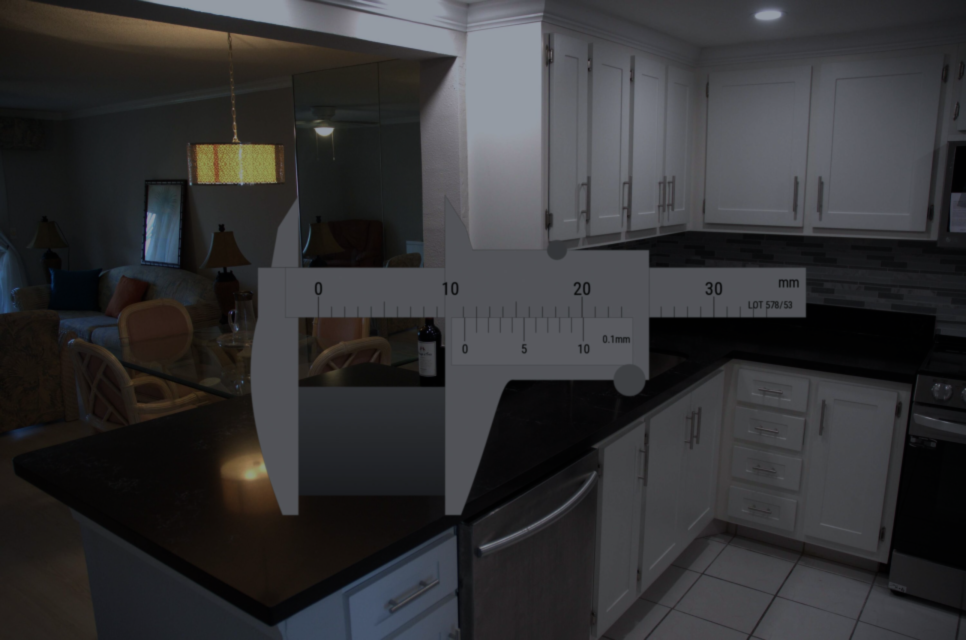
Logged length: 11.1 (mm)
